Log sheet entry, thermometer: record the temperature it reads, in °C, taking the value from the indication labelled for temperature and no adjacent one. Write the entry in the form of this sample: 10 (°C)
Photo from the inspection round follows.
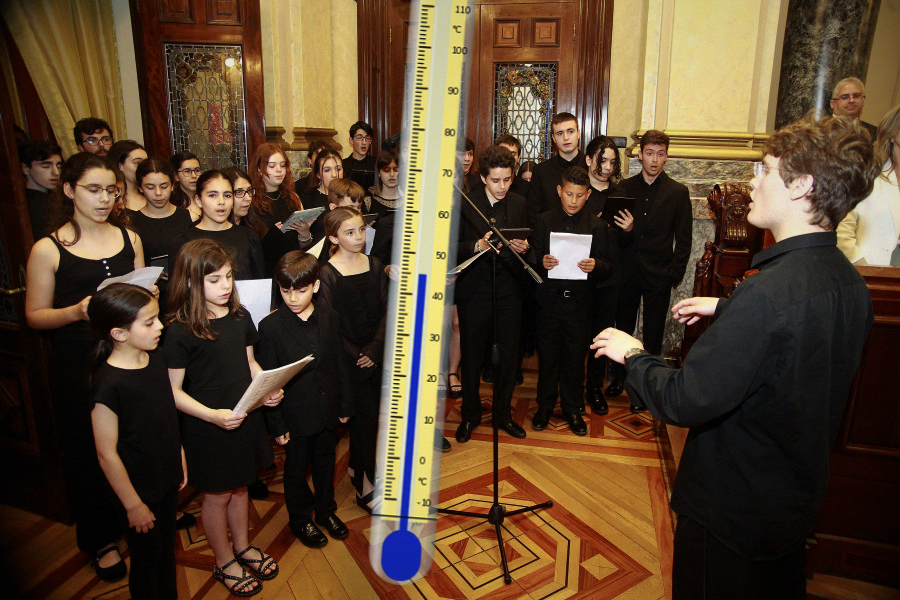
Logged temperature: 45 (°C)
